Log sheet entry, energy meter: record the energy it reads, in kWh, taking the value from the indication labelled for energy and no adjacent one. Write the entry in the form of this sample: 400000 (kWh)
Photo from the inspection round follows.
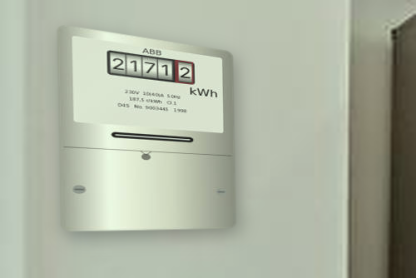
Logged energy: 2171.2 (kWh)
